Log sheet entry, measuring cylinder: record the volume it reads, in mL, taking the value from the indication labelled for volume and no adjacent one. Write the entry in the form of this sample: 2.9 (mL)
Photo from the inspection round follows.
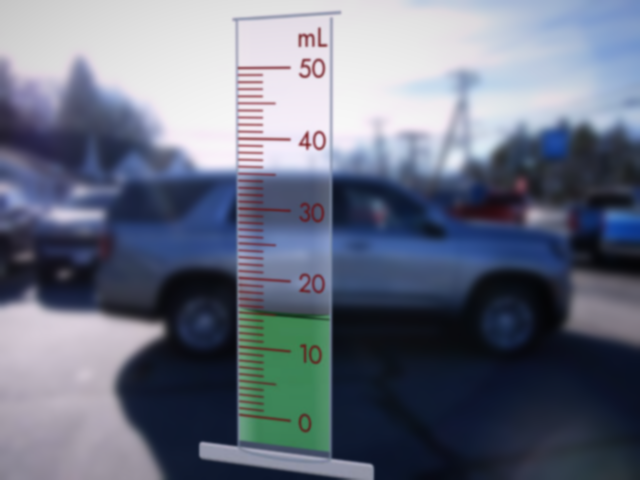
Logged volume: 15 (mL)
